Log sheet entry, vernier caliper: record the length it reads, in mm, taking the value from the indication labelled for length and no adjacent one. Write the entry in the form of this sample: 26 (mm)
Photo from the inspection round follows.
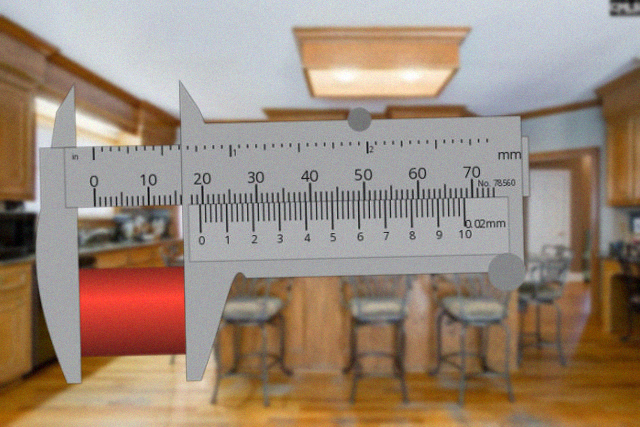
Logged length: 19.5 (mm)
